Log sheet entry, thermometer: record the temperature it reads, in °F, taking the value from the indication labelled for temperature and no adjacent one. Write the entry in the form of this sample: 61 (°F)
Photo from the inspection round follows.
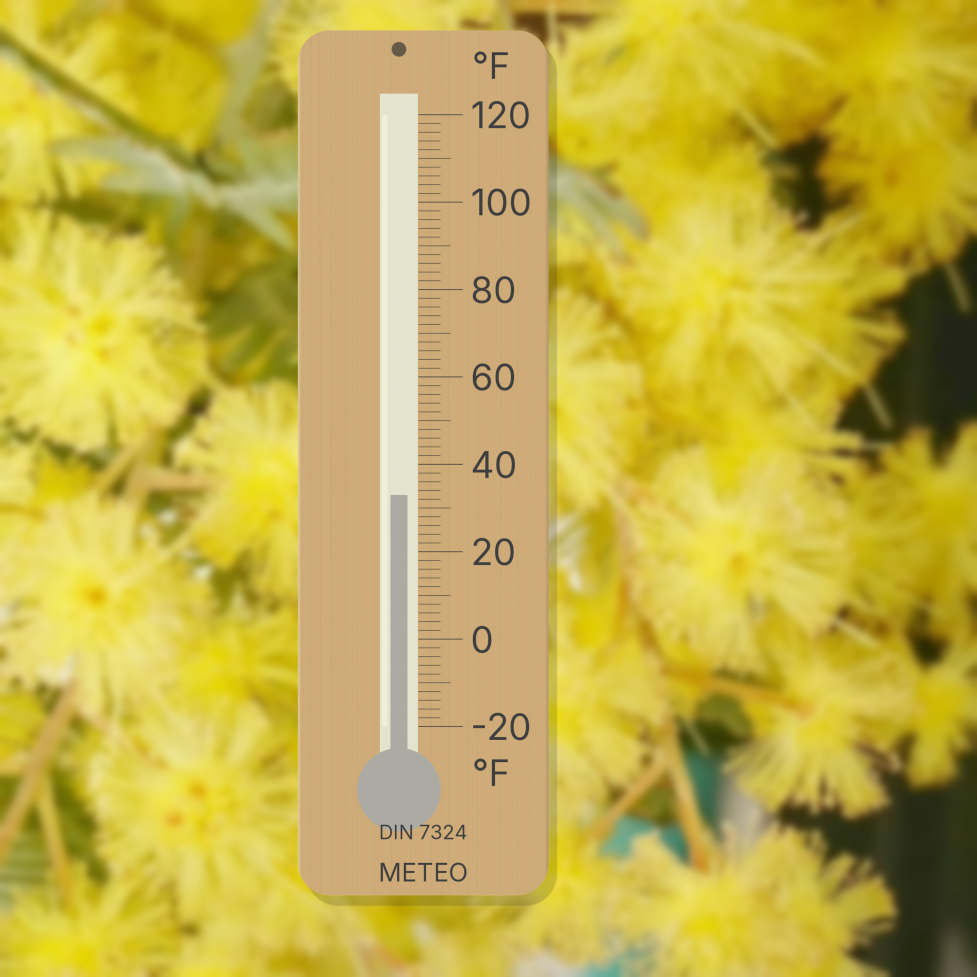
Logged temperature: 33 (°F)
